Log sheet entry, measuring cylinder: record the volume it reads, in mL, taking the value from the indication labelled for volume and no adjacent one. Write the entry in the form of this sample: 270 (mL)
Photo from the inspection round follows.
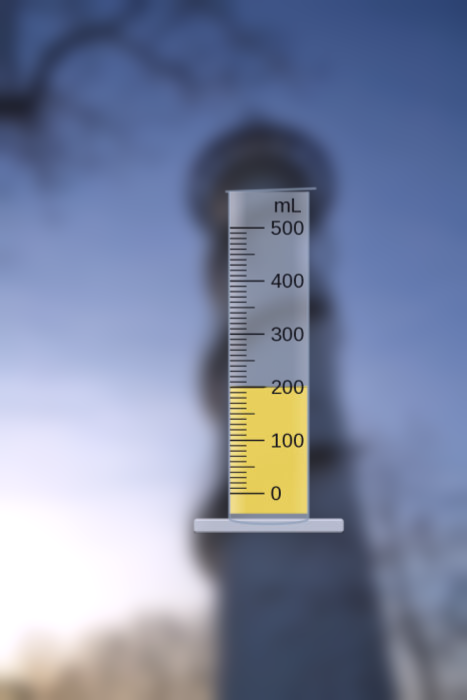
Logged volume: 200 (mL)
